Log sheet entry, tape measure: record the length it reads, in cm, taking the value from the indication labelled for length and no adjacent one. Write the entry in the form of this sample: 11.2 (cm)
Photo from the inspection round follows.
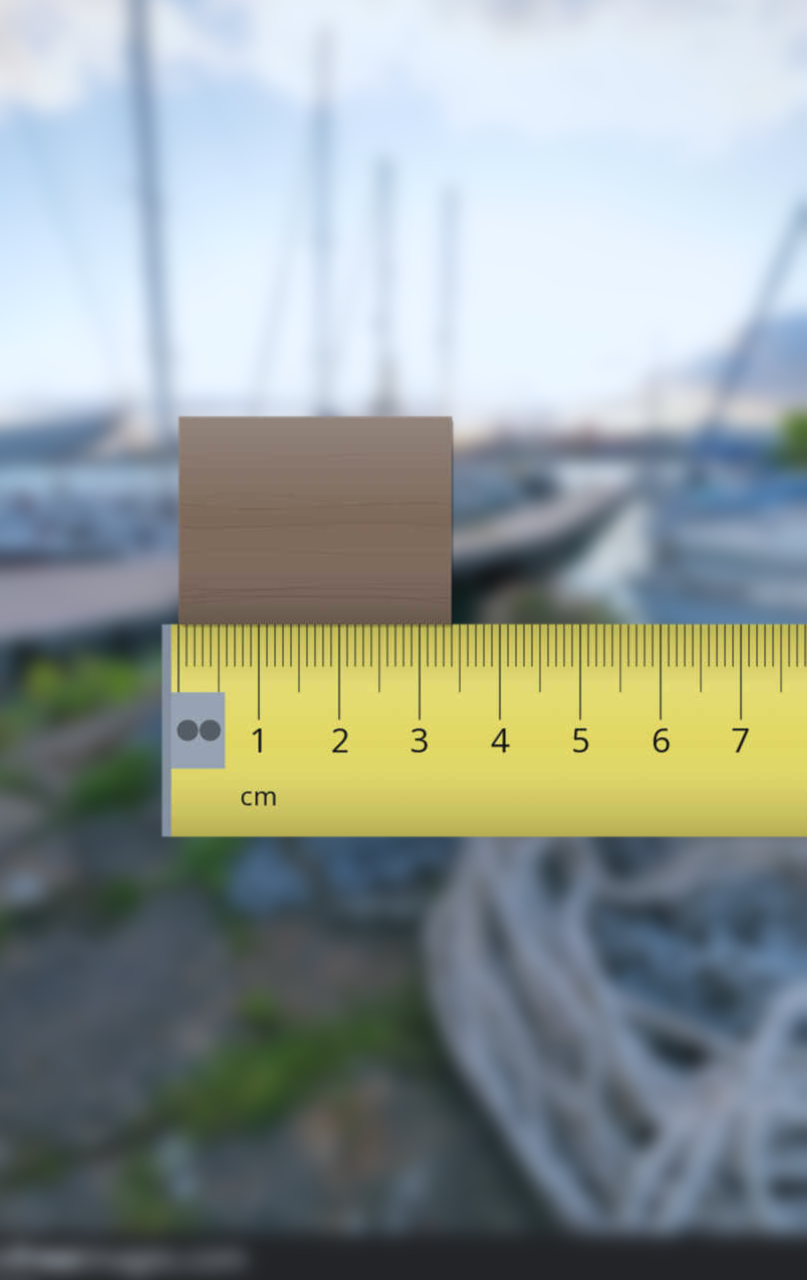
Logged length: 3.4 (cm)
